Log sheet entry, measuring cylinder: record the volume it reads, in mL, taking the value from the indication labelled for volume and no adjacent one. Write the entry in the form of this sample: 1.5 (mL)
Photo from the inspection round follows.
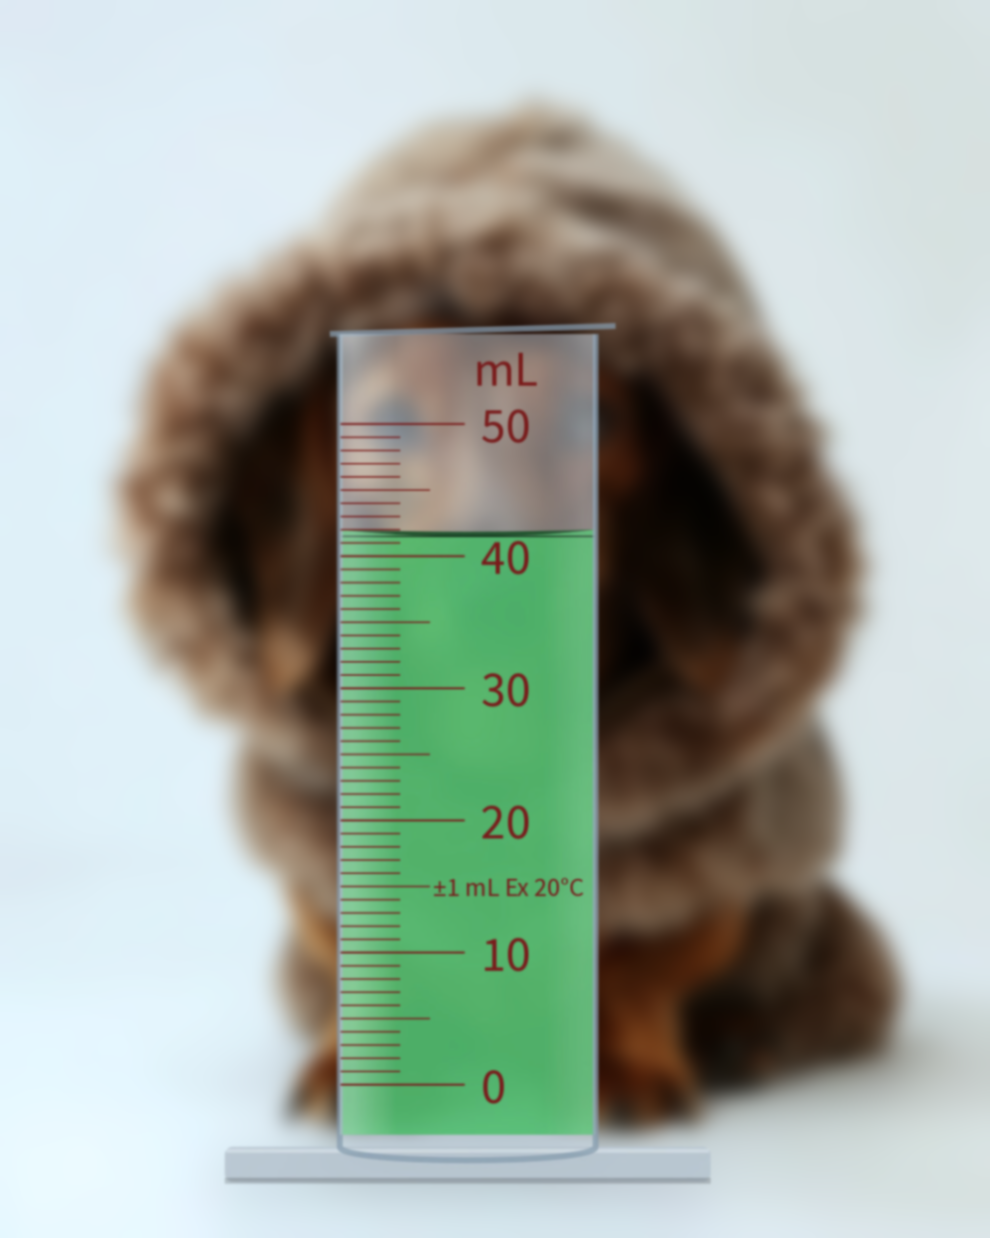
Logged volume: 41.5 (mL)
